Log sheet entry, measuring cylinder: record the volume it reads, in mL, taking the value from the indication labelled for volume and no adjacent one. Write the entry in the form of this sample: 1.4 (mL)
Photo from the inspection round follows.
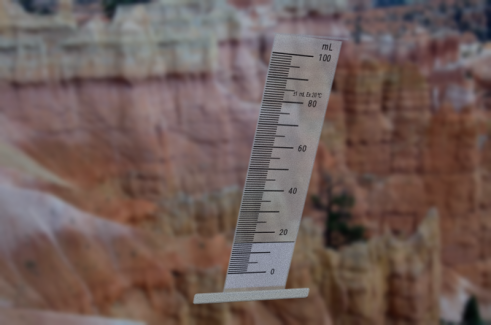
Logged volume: 15 (mL)
